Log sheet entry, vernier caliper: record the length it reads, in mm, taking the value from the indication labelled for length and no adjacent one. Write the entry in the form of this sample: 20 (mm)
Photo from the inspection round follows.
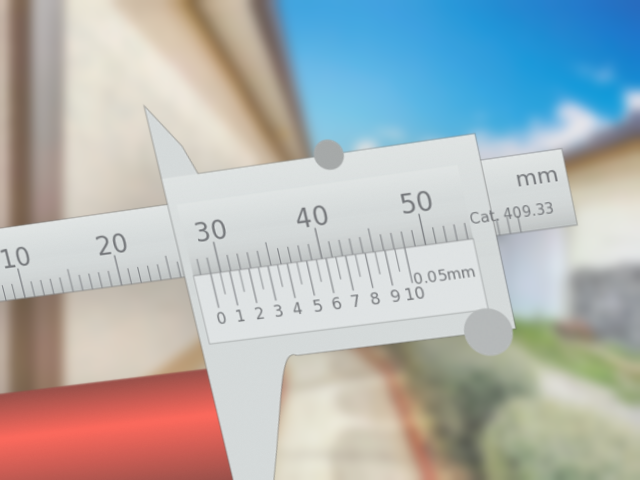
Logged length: 29.0 (mm)
